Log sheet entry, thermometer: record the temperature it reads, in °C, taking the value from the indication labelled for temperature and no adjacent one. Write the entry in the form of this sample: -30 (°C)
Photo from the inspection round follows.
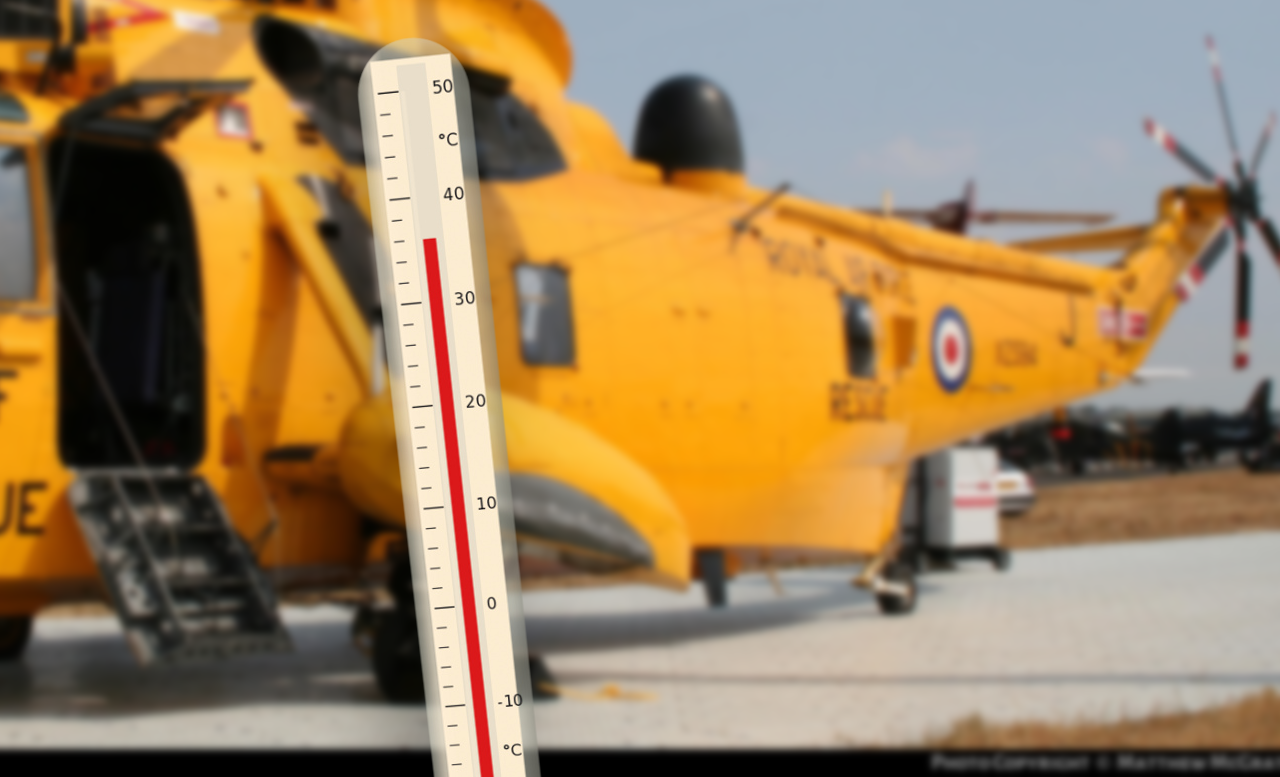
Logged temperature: 36 (°C)
